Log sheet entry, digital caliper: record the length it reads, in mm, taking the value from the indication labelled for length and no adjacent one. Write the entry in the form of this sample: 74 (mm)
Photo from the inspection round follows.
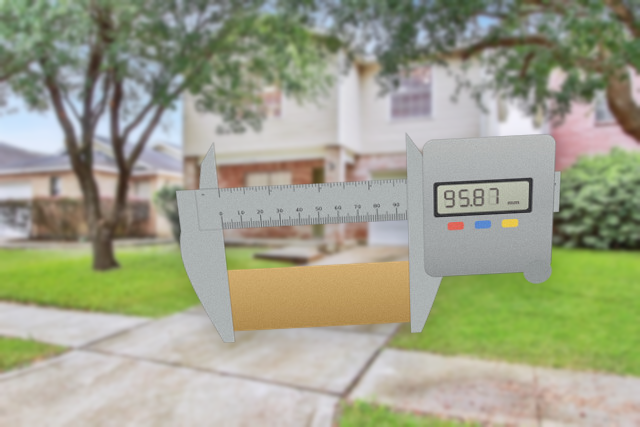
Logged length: 95.87 (mm)
